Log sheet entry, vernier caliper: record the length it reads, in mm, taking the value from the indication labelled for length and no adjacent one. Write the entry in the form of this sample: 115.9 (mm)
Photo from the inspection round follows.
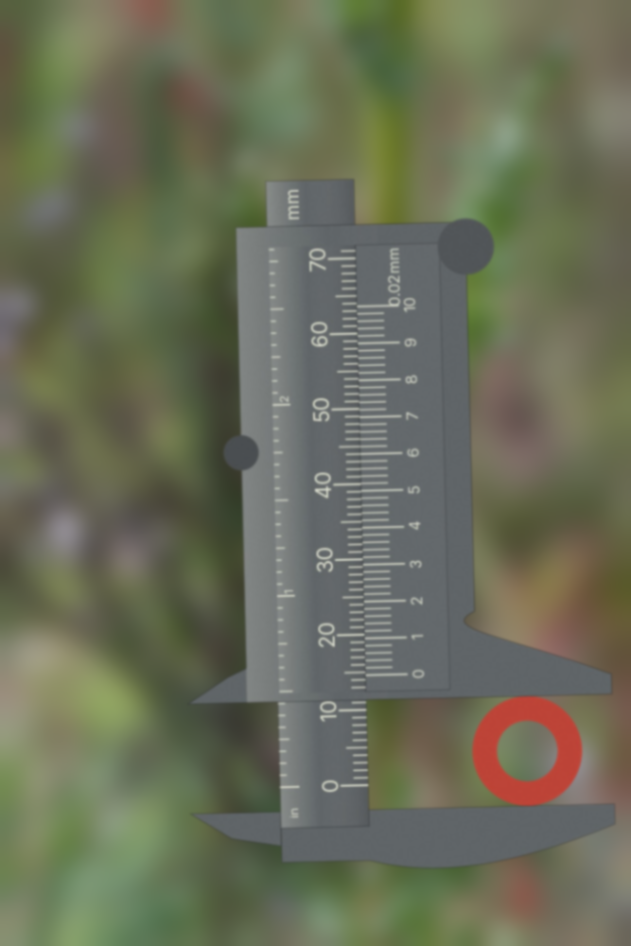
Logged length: 14.6 (mm)
